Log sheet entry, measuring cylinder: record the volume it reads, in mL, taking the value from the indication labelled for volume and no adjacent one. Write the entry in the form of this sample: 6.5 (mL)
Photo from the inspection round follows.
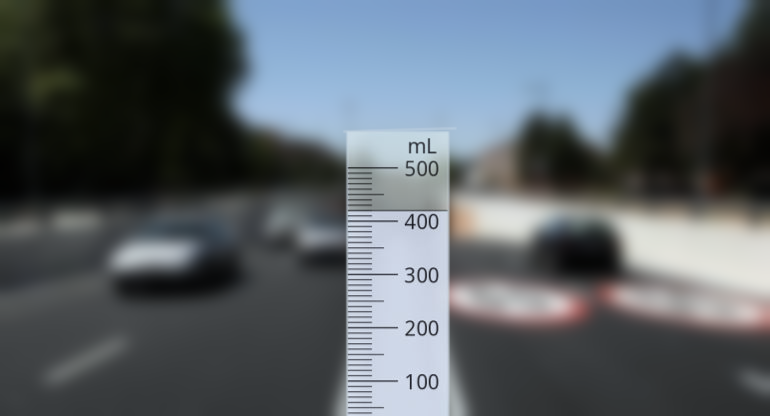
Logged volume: 420 (mL)
